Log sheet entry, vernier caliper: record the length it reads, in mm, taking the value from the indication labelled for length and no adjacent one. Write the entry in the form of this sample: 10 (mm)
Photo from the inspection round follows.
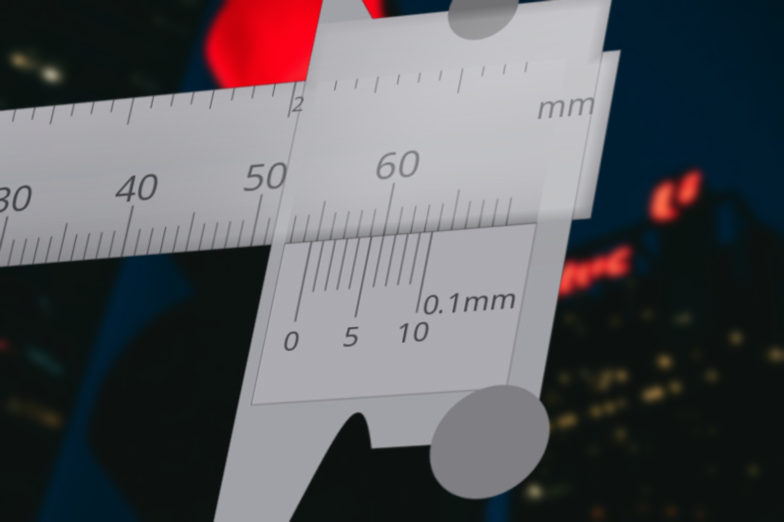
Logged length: 54.6 (mm)
